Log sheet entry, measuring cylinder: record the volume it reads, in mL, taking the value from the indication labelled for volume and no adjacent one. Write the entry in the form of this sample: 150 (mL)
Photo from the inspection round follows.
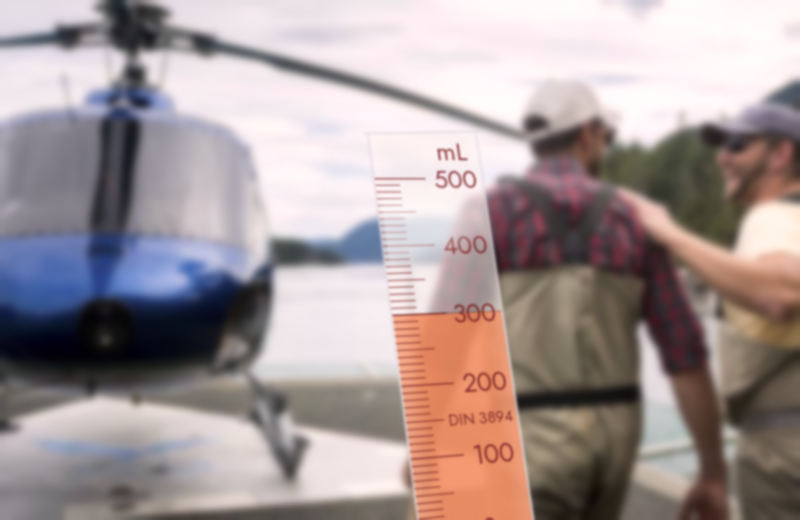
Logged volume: 300 (mL)
